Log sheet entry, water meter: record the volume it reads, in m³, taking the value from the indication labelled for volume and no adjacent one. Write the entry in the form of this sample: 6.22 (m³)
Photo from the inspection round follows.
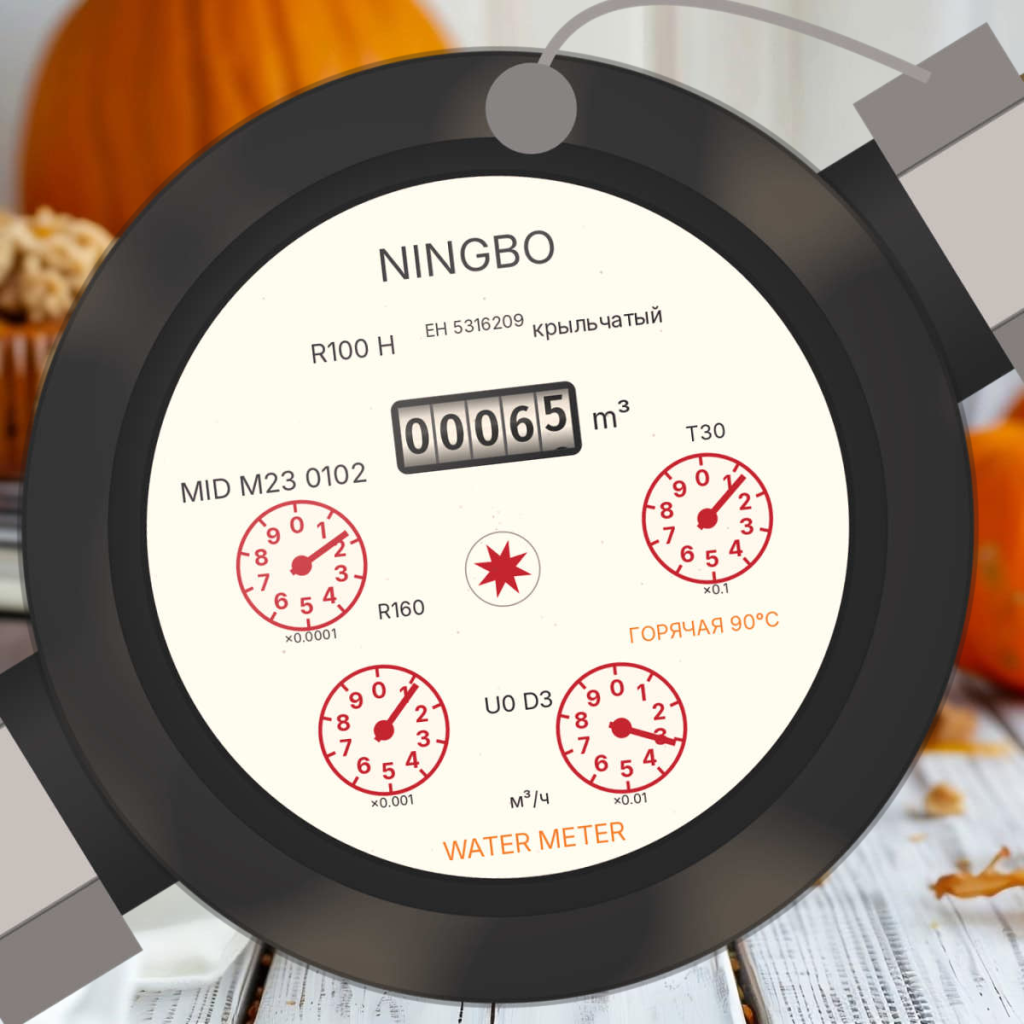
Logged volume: 65.1311 (m³)
